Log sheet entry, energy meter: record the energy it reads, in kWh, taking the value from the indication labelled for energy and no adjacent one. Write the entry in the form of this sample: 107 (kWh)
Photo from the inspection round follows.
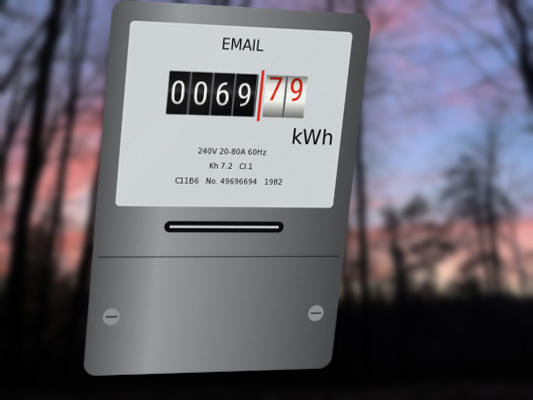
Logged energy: 69.79 (kWh)
